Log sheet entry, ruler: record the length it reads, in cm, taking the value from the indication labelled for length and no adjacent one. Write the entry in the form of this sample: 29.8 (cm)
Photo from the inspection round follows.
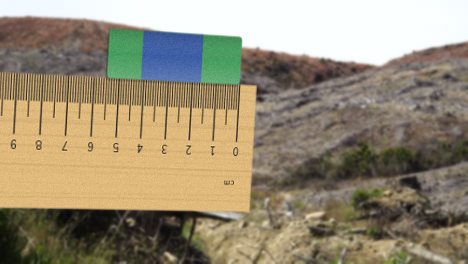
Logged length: 5.5 (cm)
